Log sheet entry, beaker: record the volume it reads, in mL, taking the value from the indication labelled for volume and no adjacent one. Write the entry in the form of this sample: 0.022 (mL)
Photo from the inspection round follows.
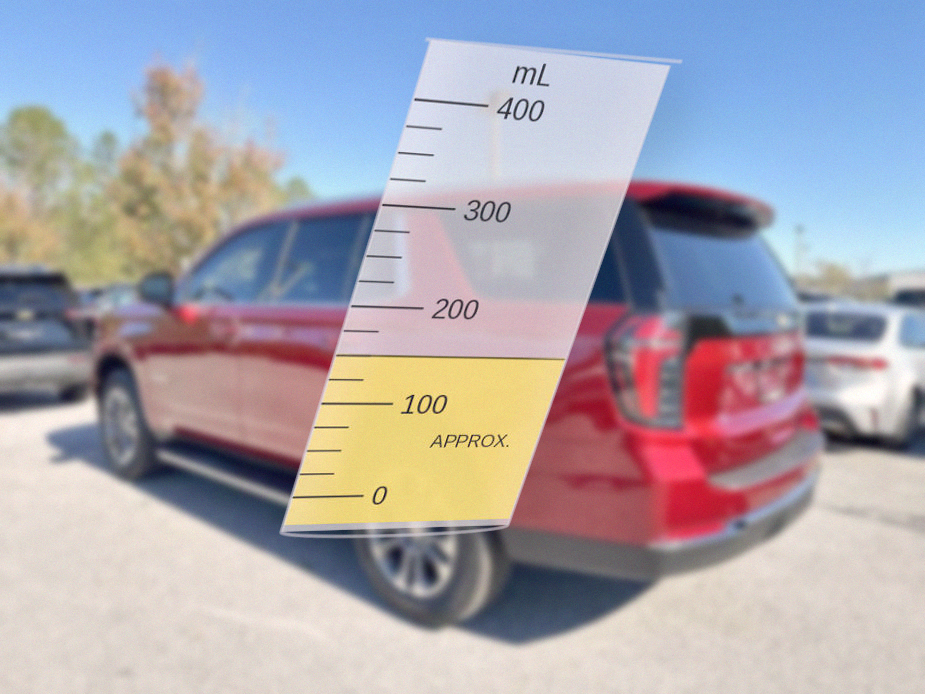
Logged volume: 150 (mL)
